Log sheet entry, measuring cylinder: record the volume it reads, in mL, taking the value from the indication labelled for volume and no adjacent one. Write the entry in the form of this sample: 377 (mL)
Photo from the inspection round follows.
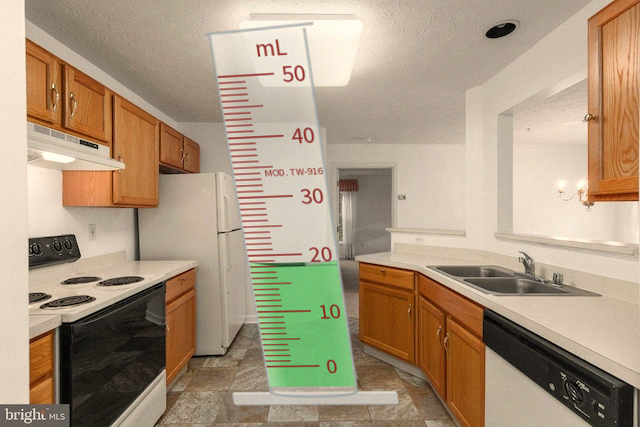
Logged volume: 18 (mL)
